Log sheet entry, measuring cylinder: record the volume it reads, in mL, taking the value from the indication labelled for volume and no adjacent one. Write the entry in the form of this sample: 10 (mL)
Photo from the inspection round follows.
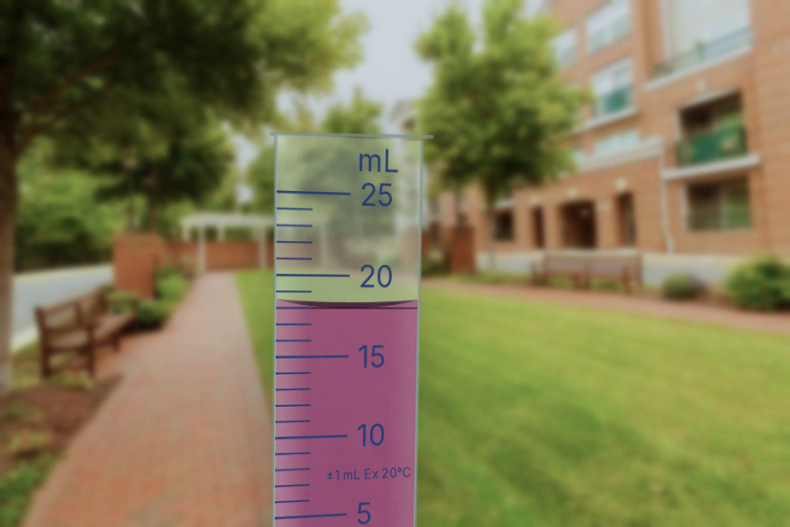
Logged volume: 18 (mL)
